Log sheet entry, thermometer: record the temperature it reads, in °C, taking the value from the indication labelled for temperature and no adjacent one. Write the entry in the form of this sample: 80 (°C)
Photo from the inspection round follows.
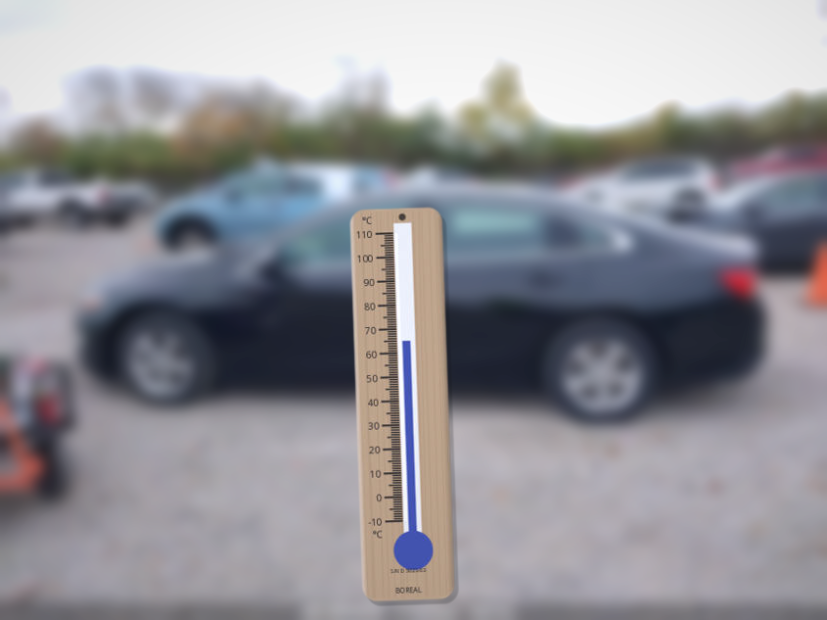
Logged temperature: 65 (°C)
